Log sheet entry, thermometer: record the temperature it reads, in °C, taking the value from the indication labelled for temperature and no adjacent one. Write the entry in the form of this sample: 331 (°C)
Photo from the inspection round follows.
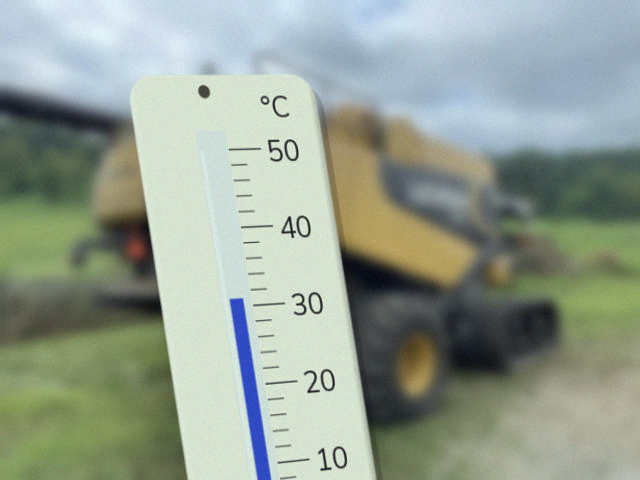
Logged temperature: 31 (°C)
